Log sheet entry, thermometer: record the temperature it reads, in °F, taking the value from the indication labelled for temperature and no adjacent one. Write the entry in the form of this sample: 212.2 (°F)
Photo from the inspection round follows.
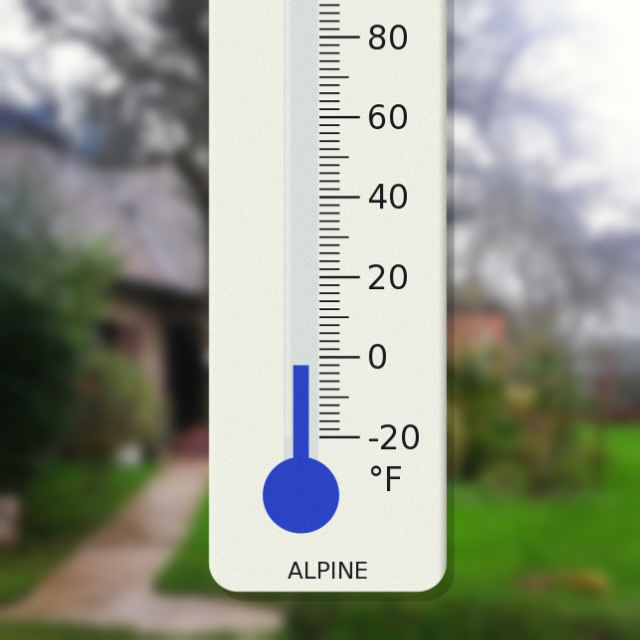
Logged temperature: -2 (°F)
